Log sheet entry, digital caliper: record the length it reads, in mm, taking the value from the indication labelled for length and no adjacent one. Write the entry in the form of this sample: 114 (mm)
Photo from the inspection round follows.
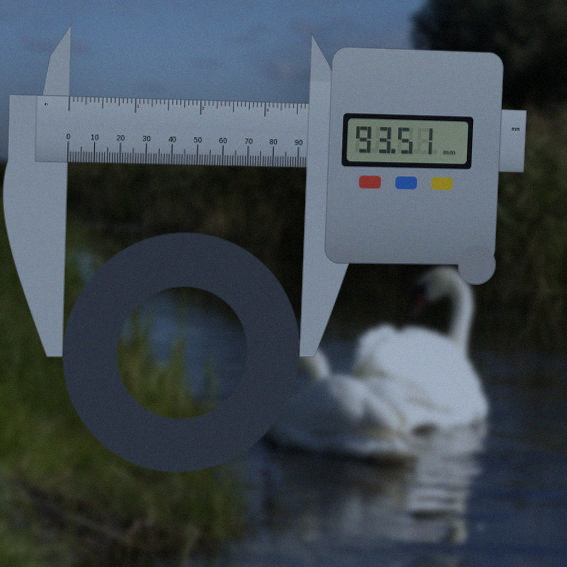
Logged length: 93.51 (mm)
